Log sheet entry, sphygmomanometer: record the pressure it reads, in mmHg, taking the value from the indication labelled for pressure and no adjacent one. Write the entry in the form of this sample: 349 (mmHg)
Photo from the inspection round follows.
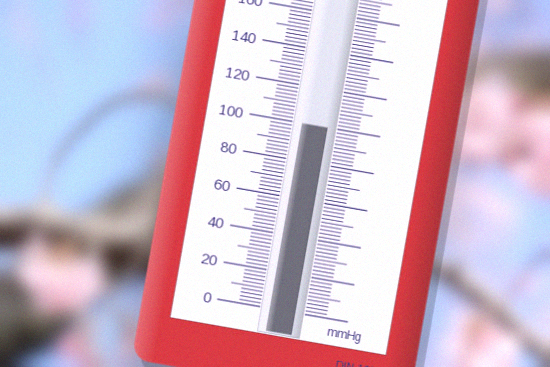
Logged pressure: 100 (mmHg)
